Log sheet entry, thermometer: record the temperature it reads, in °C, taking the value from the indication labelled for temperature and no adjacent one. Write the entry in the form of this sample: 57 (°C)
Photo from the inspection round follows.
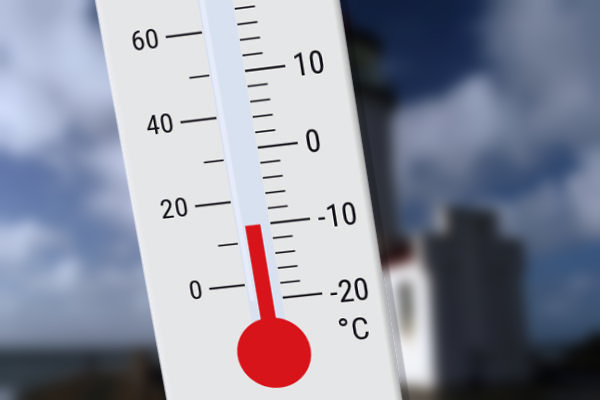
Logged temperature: -10 (°C)
